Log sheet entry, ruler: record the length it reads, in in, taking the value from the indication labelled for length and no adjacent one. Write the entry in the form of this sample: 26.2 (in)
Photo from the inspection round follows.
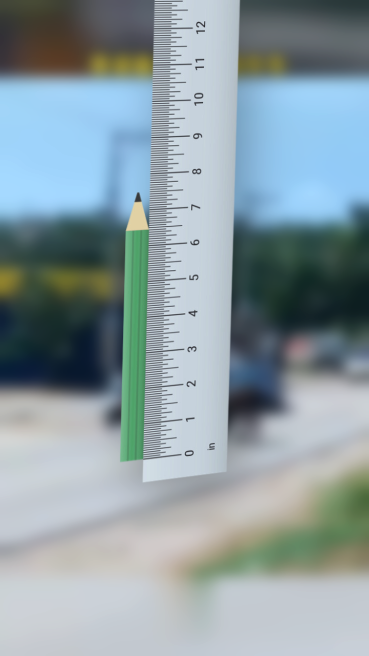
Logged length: 7.5 (in)
